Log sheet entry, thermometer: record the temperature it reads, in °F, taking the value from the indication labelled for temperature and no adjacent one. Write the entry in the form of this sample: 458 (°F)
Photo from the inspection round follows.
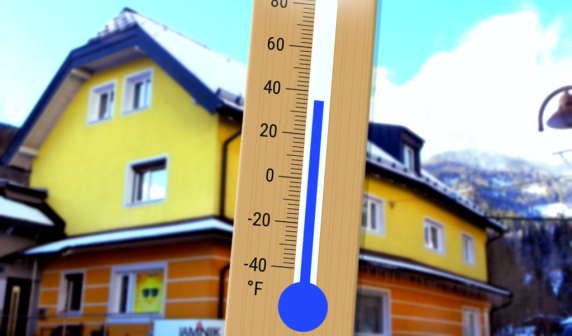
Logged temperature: 36 (°F)
